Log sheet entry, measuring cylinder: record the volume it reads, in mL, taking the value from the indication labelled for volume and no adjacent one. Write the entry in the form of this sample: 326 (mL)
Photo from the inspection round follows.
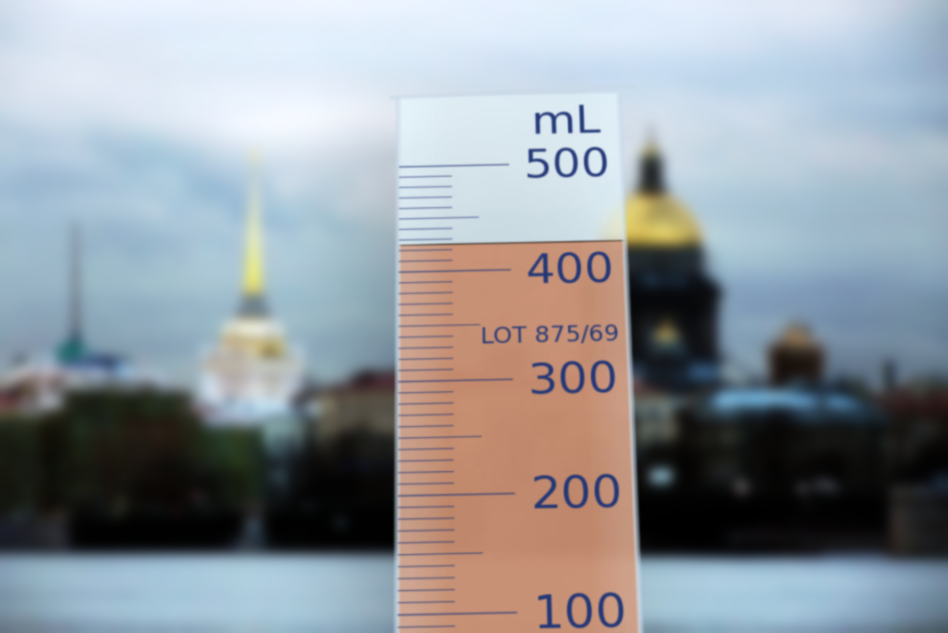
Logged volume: 425 (mL)
